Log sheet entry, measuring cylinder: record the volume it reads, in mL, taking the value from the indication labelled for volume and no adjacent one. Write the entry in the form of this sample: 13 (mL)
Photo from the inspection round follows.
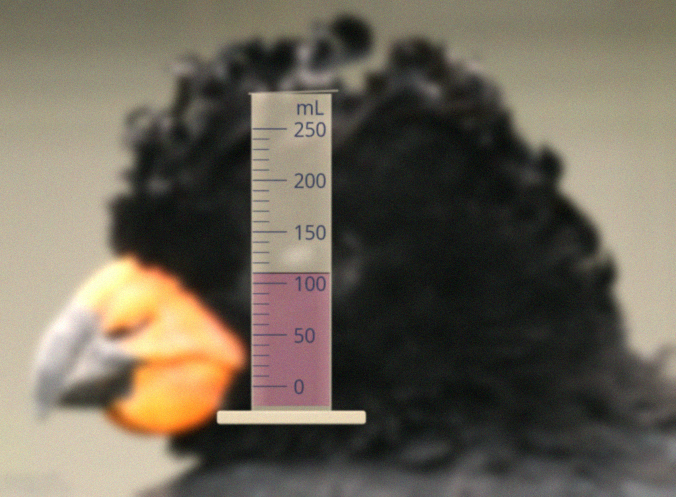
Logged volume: 110 (mL)
